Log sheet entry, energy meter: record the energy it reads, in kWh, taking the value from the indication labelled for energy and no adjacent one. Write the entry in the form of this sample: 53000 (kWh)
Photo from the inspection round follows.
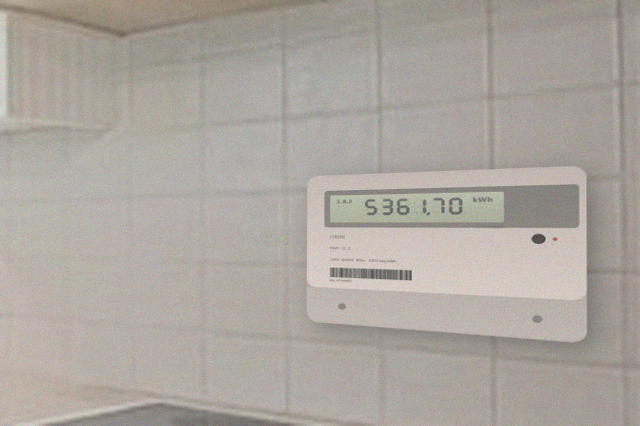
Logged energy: 5361.70 (kWh)
